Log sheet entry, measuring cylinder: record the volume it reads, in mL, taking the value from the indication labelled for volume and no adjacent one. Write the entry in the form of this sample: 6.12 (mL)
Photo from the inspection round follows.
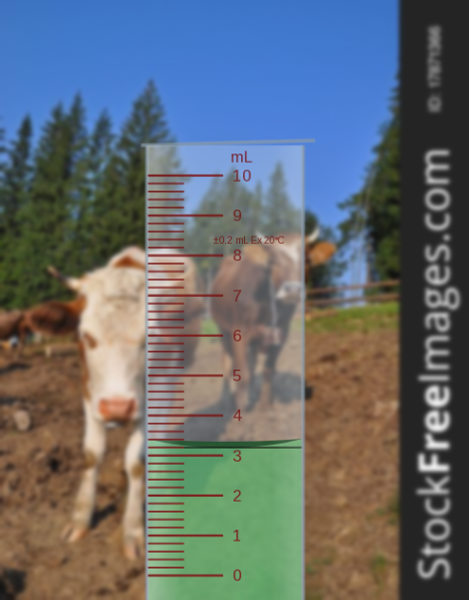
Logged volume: 3.2 (mL)
